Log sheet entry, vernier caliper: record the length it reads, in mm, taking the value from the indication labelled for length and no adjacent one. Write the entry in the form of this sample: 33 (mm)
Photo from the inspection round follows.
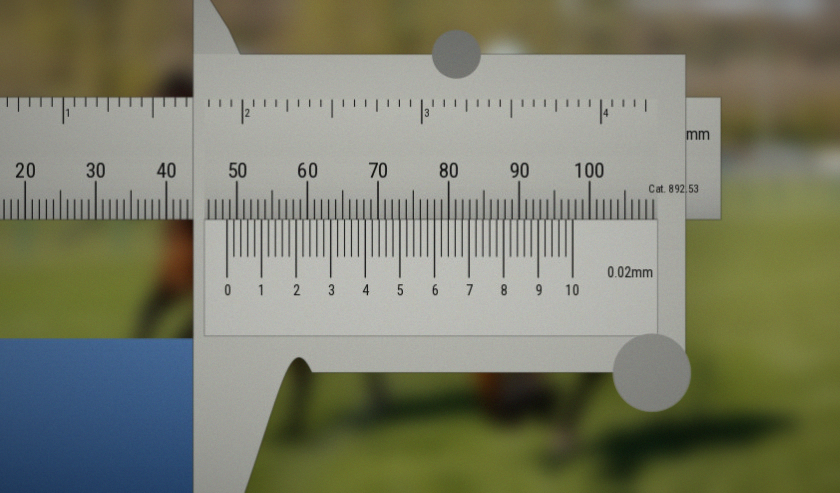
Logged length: 48.6 (mm)
